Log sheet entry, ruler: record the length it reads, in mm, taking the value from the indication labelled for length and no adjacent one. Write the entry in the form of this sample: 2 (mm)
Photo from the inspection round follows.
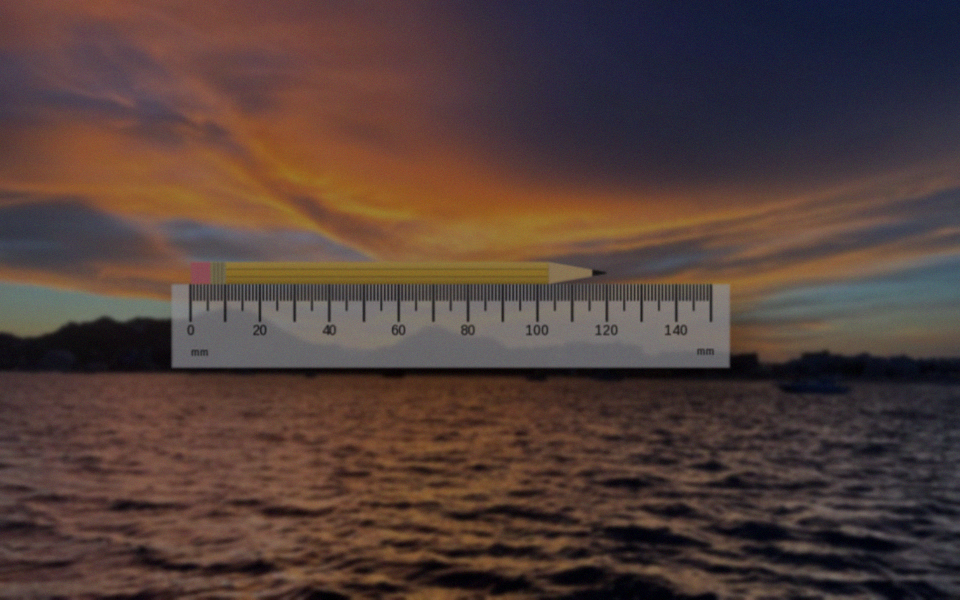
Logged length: 120 (mm)
